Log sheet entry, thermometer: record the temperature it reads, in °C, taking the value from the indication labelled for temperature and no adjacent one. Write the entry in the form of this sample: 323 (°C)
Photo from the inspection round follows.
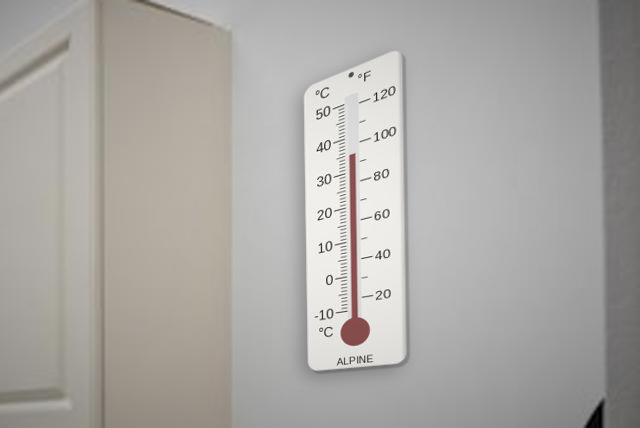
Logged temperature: 35 (°C)
